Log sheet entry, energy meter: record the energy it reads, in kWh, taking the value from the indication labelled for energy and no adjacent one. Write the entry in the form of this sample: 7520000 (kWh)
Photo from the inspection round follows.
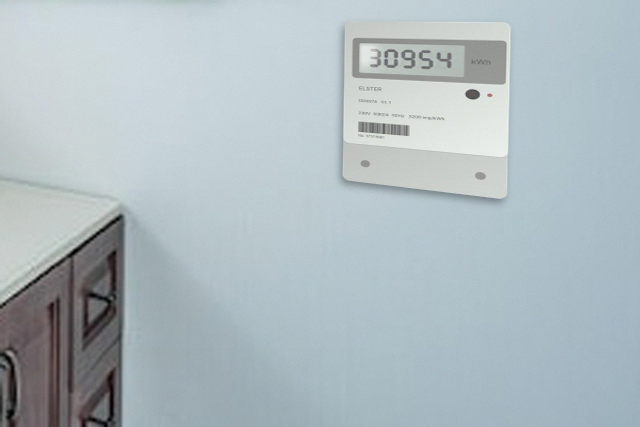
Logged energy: 30954 (kWh)
